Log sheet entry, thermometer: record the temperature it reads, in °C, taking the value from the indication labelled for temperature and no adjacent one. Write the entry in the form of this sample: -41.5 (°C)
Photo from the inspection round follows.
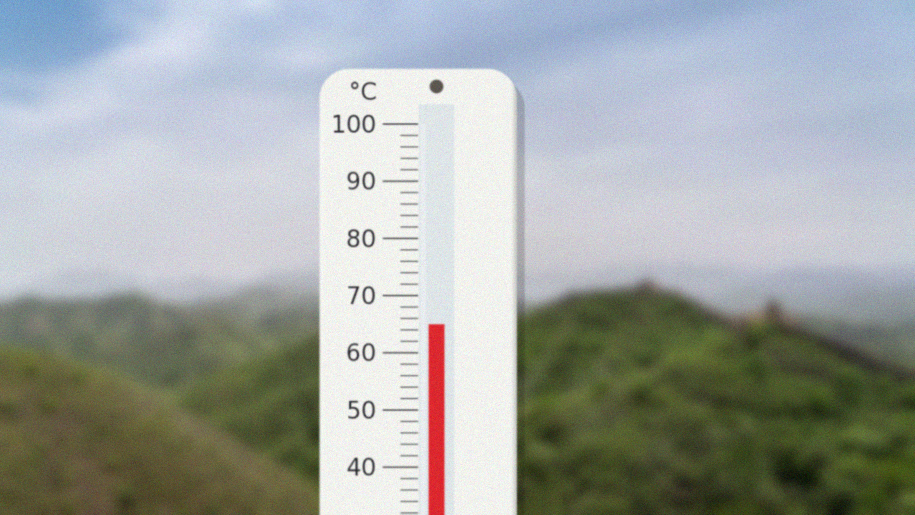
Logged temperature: 65 (°C)
